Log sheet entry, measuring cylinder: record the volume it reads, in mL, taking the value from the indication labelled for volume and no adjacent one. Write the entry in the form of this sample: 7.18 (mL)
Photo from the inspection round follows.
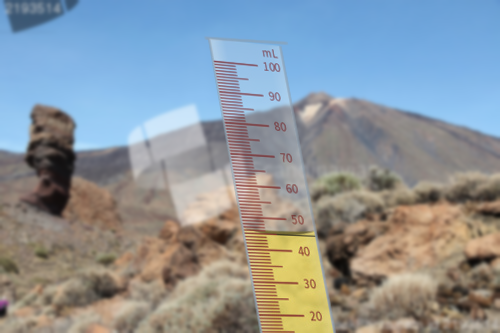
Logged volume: 45 (mL)
